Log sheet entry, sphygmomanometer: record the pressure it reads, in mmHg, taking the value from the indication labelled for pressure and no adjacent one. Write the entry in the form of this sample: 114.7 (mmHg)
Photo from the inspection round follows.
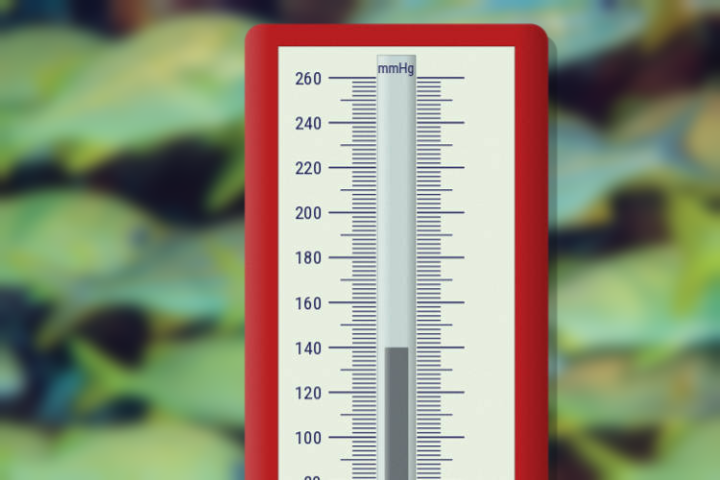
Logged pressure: 140 (mmHg)
